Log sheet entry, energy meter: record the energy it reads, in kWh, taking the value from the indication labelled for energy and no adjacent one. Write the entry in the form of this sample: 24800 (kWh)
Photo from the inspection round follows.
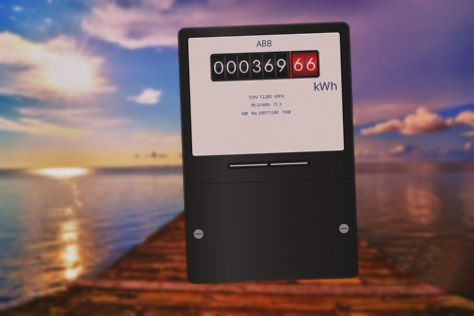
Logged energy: 369.66 (kWh)
